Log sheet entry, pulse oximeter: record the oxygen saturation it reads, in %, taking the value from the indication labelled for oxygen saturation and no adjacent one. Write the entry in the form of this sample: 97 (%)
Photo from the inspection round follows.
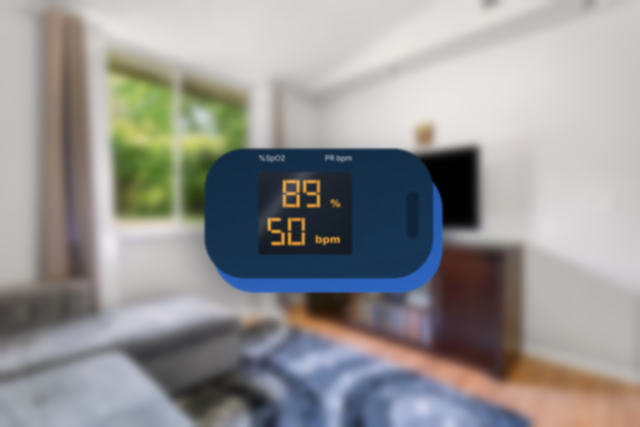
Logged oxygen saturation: 89 (%)
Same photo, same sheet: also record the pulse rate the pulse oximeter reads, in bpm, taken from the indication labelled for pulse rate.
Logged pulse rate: 50 (bpm)
